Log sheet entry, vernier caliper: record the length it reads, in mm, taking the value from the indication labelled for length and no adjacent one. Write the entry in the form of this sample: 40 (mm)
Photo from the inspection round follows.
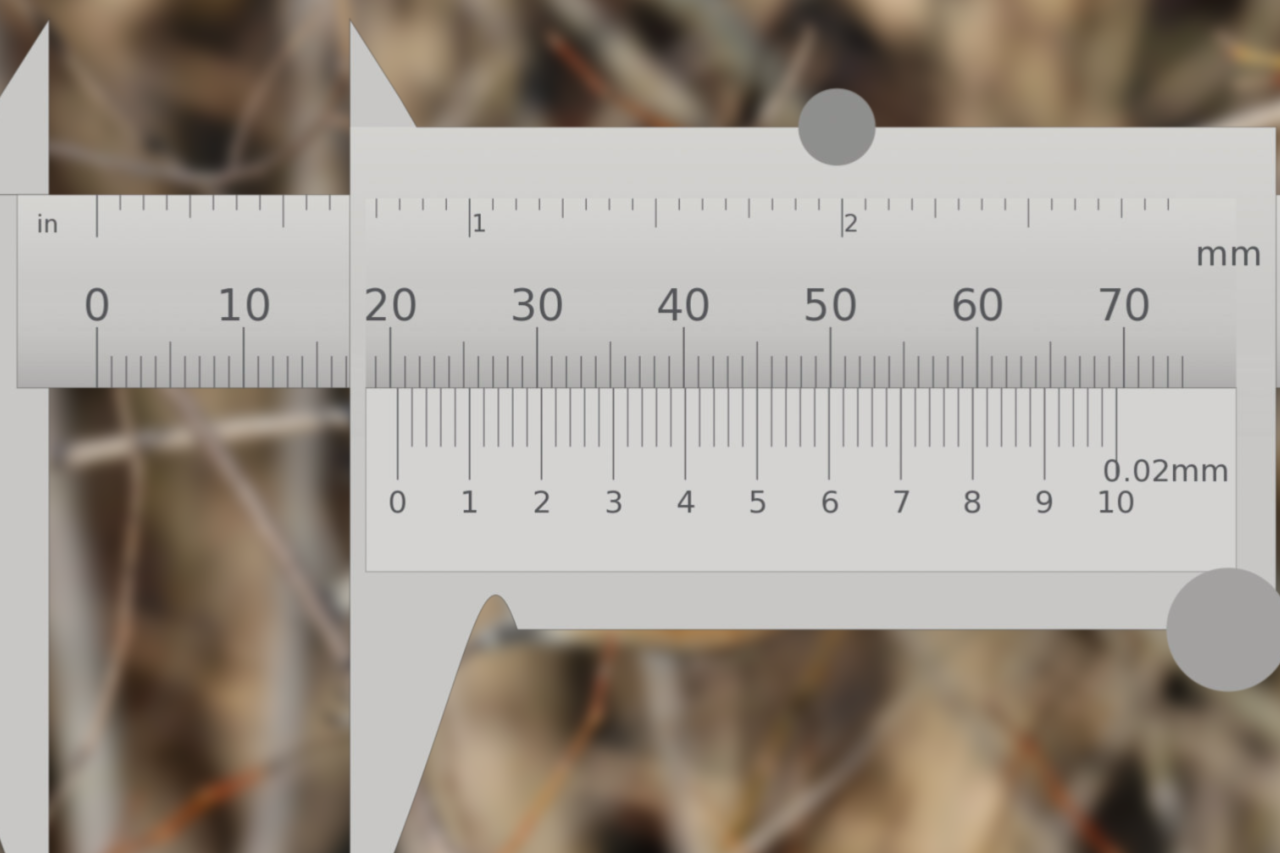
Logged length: 20.5 (mm)
